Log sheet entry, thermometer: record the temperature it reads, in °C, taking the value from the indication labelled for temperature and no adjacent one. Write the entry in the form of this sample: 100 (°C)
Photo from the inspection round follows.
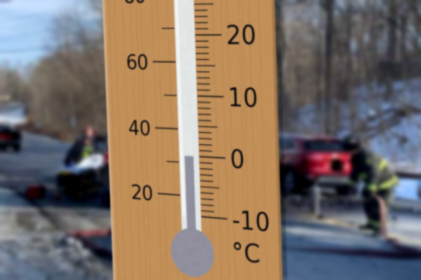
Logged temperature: 0 (°C)
